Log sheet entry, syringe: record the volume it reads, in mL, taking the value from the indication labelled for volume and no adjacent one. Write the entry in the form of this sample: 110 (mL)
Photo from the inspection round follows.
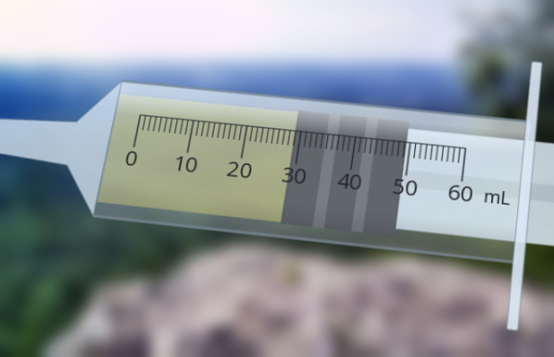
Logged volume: 29 (mL)
